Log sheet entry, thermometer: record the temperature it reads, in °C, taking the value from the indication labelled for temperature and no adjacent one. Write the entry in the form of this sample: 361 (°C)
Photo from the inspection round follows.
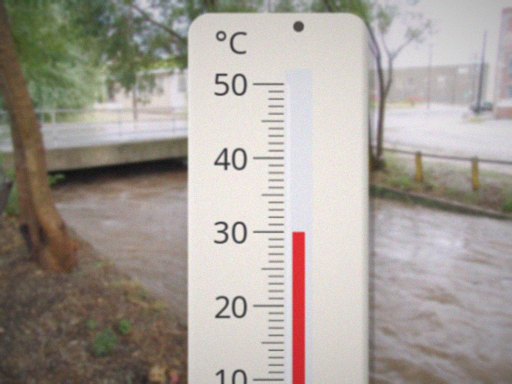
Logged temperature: 30 (°C)
